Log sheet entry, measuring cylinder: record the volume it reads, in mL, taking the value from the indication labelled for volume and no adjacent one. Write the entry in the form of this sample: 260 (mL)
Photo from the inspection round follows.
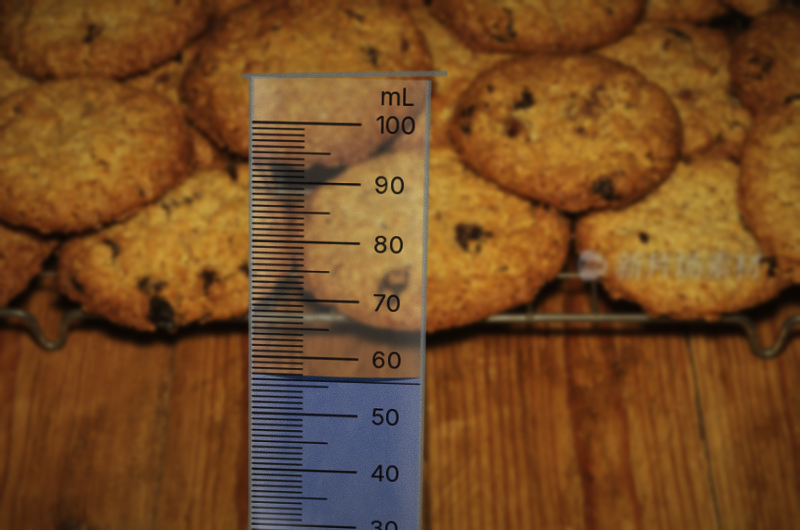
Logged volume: 56 (mL)
